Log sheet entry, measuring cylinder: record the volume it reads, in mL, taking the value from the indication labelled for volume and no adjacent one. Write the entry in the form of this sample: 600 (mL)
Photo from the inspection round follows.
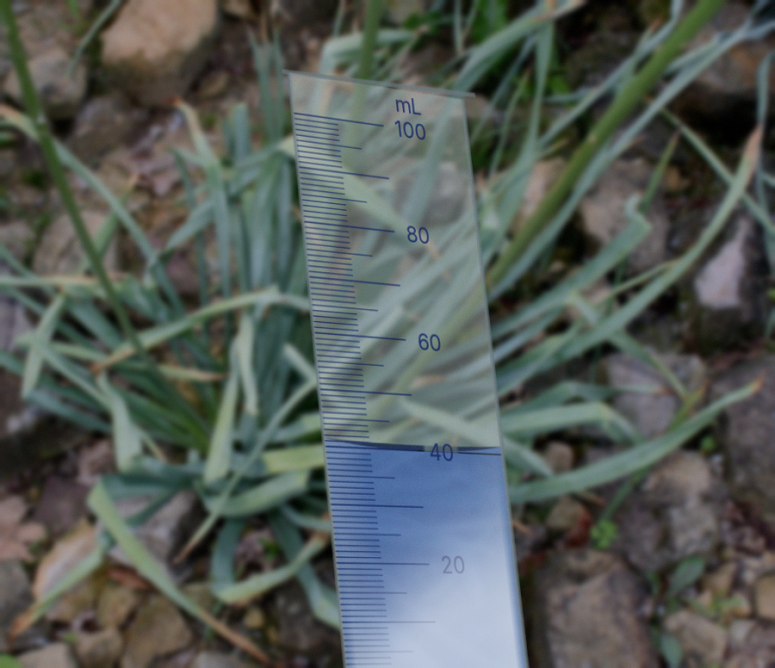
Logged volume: 40 (mL)
